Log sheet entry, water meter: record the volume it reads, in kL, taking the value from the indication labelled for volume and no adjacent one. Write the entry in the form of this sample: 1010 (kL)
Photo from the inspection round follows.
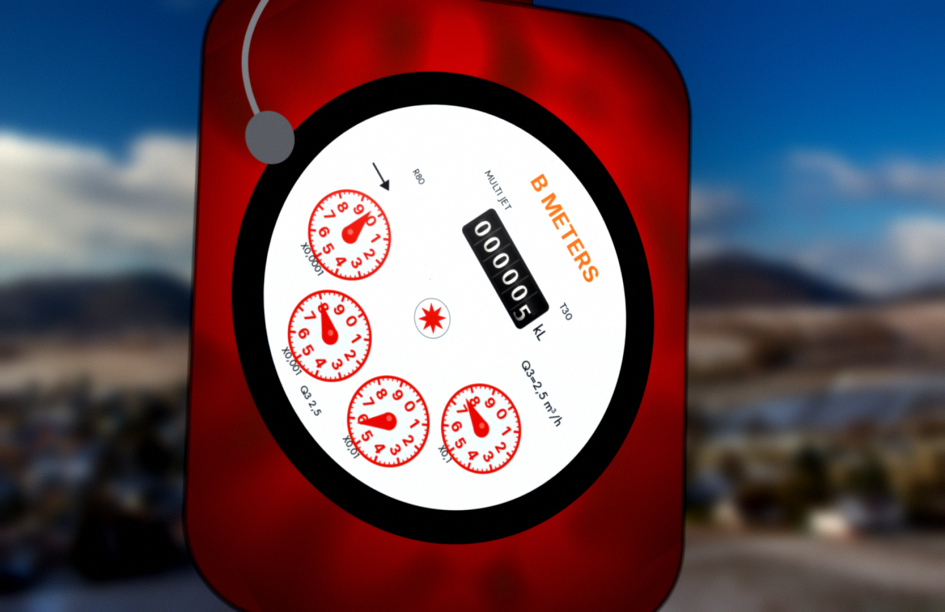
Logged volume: 4.7579 (kL)
